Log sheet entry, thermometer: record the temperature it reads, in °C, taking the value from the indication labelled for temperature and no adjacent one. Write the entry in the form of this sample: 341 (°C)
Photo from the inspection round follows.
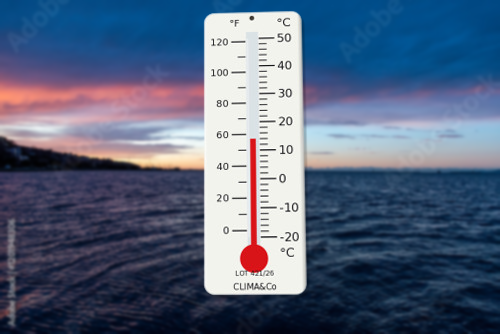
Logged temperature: 14 (°C)
